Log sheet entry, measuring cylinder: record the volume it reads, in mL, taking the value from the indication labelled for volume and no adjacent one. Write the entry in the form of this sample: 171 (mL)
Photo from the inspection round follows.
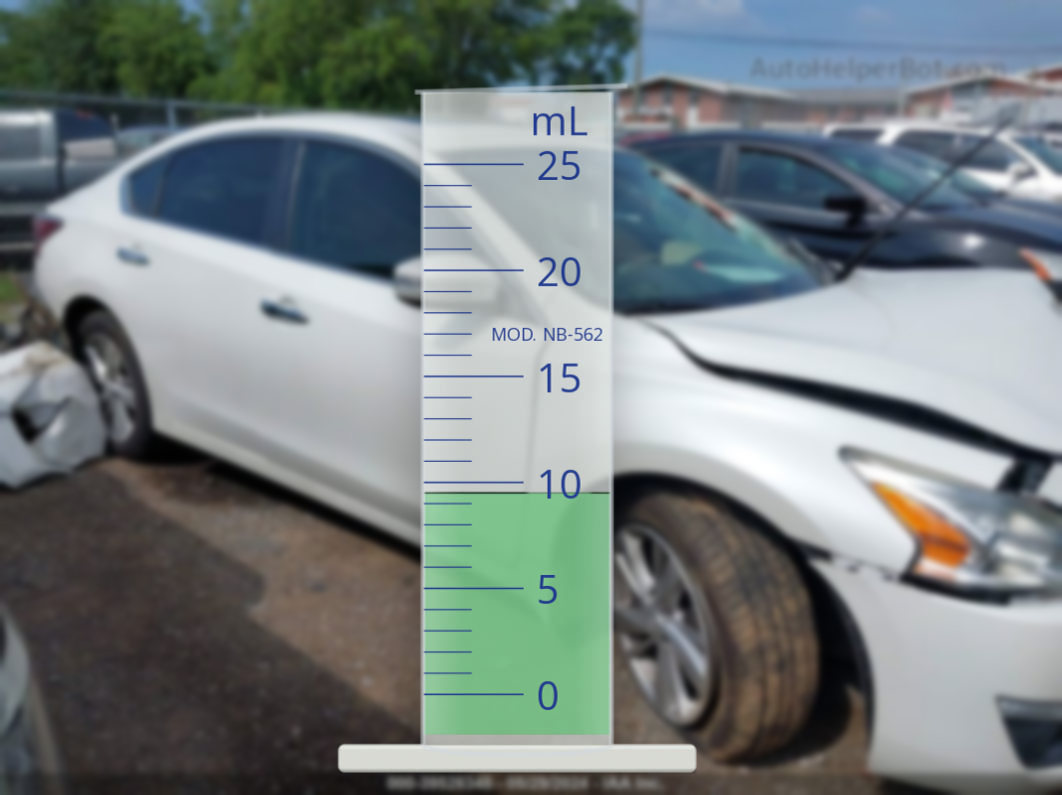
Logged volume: 9.5 (mL)
